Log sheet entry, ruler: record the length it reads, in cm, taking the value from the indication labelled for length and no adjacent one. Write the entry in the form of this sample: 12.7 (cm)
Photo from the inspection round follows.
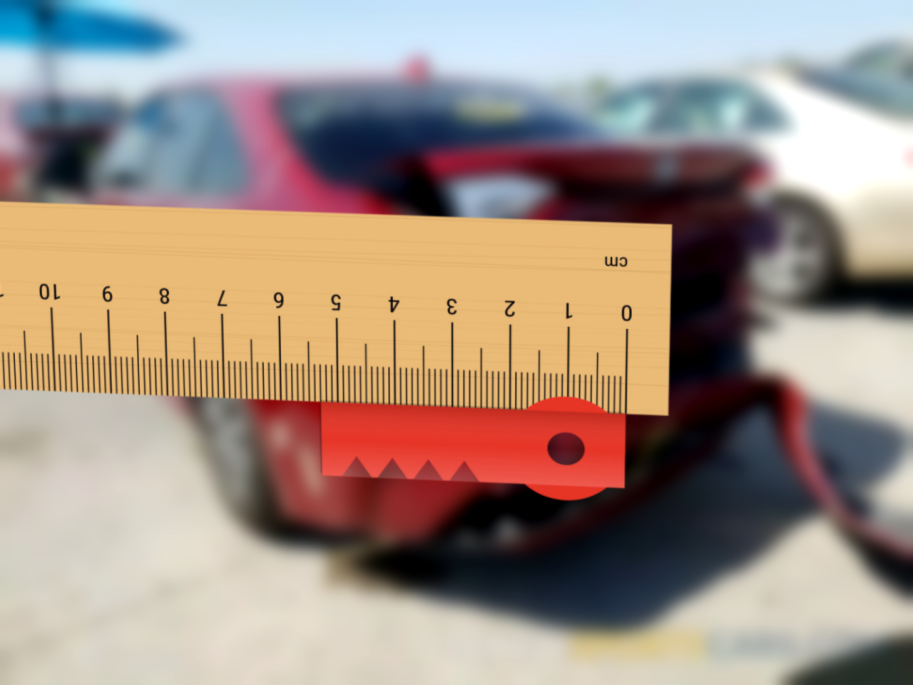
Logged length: 5.3 (cm)
